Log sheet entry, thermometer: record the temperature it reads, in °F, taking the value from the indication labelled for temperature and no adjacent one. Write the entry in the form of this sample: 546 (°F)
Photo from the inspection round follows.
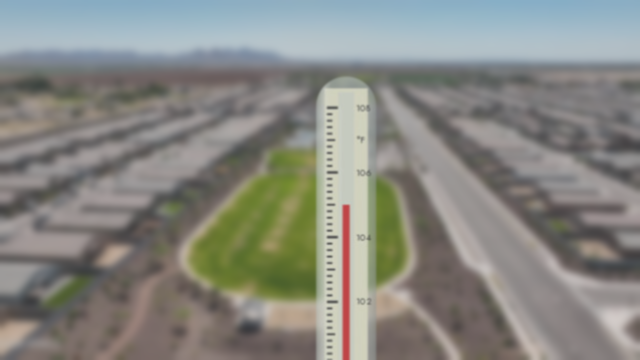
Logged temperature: 105 (°F)
